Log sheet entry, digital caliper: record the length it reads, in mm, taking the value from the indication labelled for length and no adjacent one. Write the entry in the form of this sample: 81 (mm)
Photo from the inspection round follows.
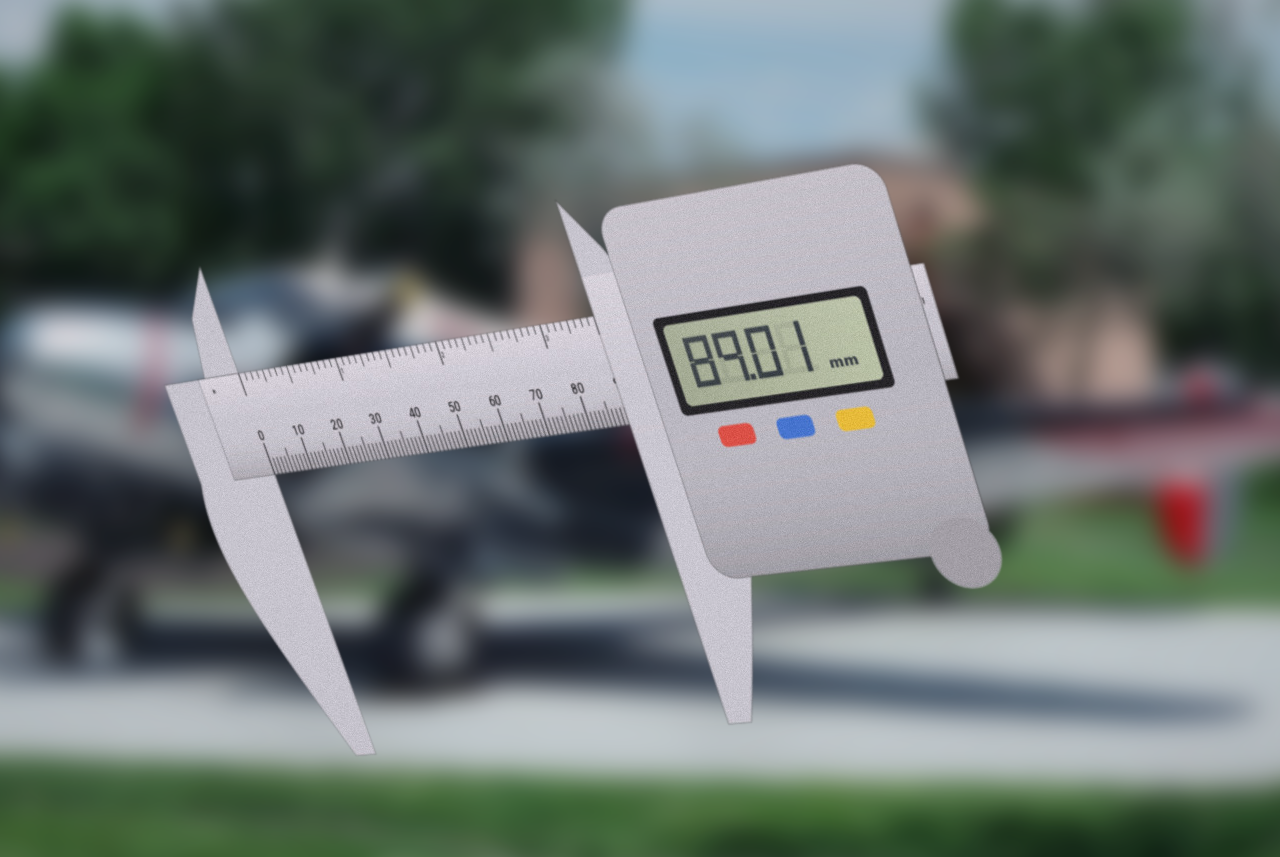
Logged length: 89.01 (mm)
